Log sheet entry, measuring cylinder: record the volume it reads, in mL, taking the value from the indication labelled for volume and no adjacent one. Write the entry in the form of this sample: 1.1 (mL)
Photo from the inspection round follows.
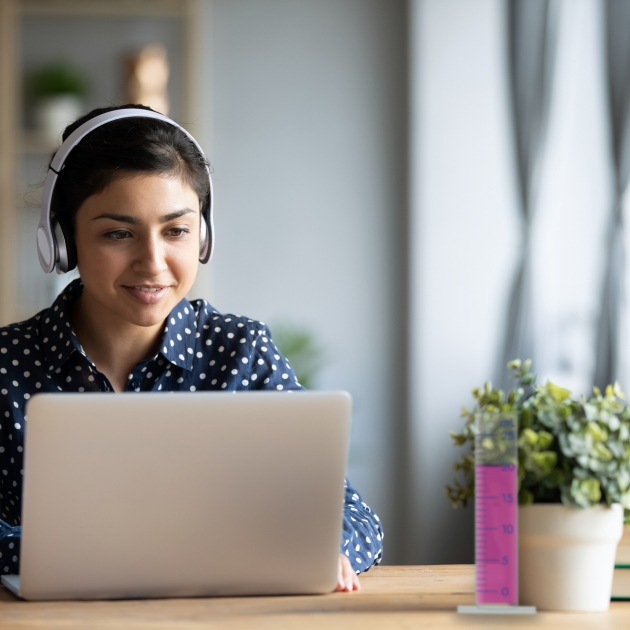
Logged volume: 20 (mL)
